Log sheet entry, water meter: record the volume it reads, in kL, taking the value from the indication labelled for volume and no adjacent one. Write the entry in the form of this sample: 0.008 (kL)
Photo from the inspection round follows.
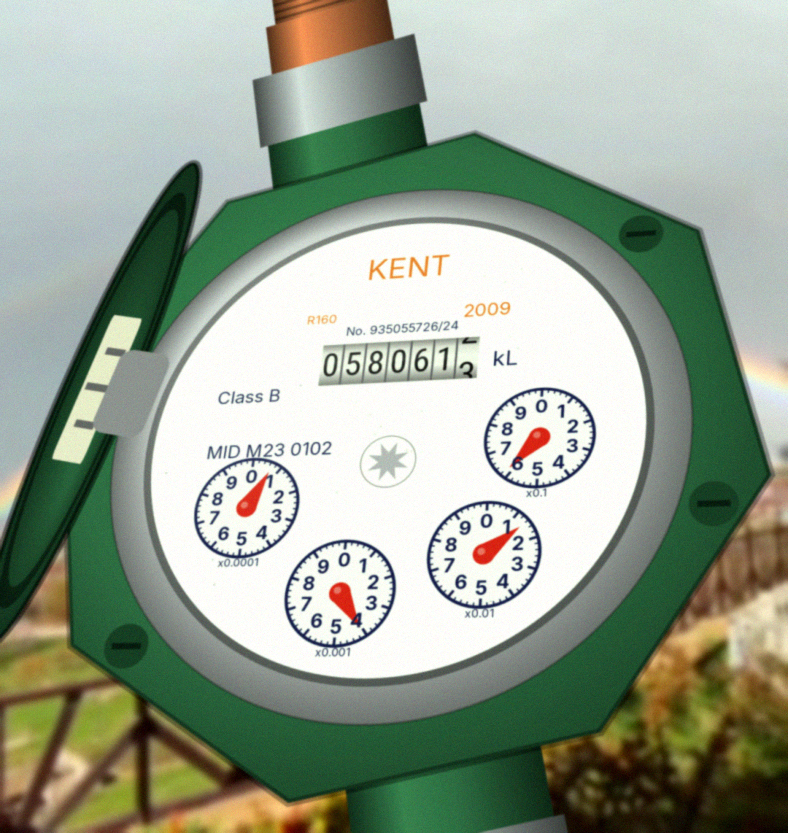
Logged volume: 580612.6140 (kL)
